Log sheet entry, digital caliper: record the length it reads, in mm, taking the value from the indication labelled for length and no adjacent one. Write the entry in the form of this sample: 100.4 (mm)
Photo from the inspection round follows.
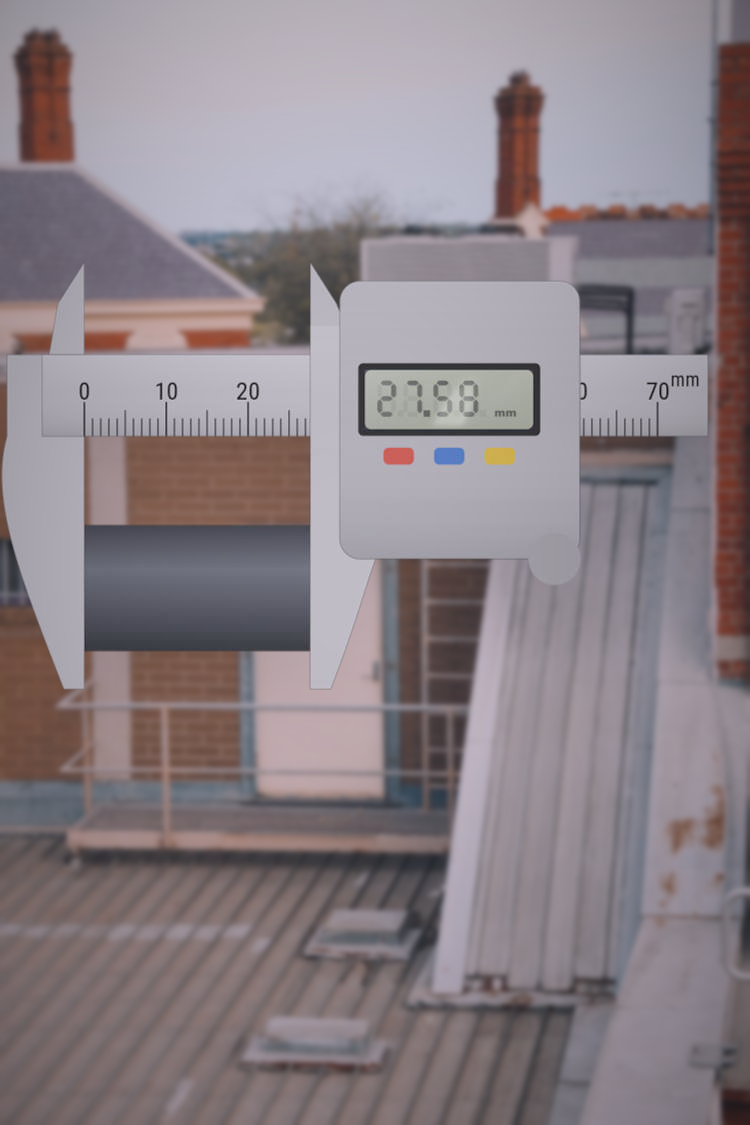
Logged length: 27.58 (mm)
